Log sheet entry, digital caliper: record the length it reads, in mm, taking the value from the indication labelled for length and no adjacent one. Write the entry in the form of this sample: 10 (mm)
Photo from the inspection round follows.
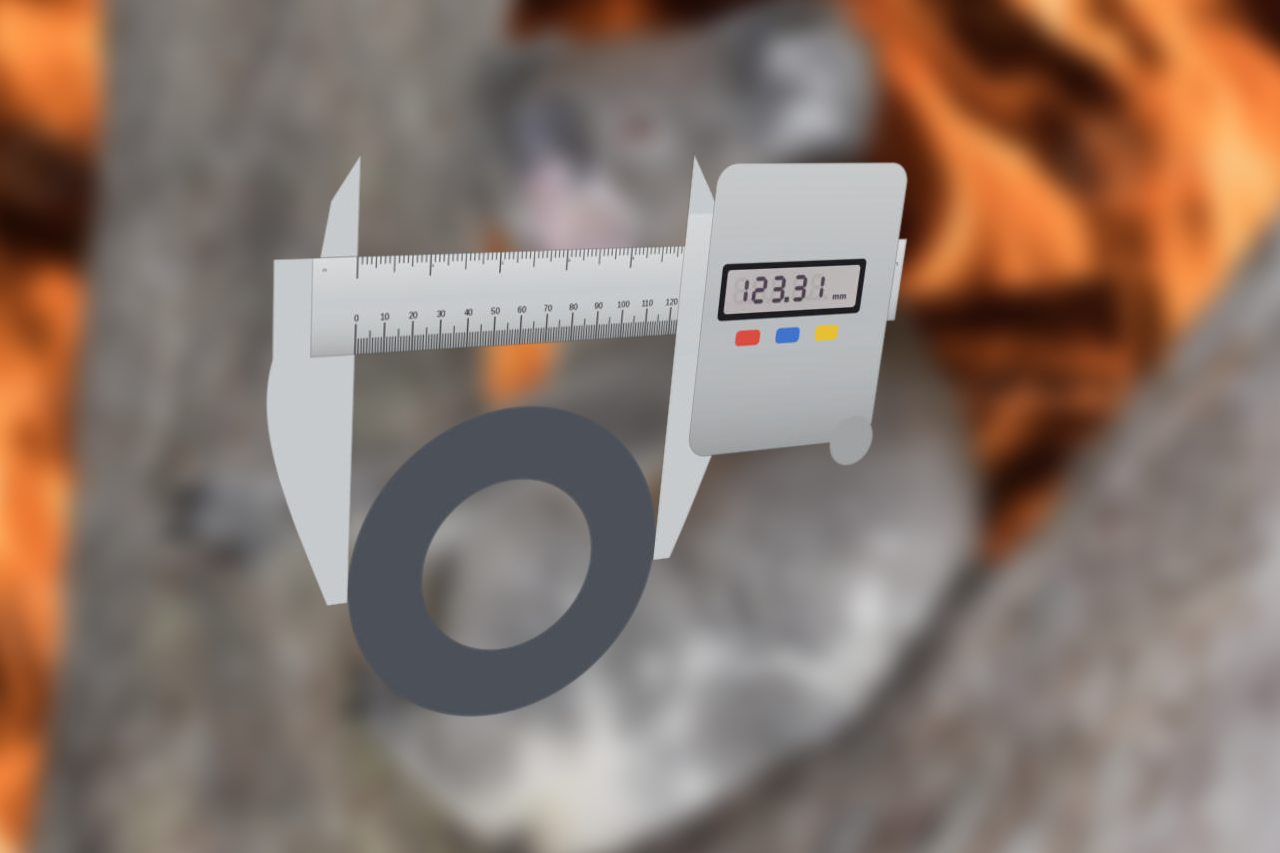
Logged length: 123.31 (mm)
